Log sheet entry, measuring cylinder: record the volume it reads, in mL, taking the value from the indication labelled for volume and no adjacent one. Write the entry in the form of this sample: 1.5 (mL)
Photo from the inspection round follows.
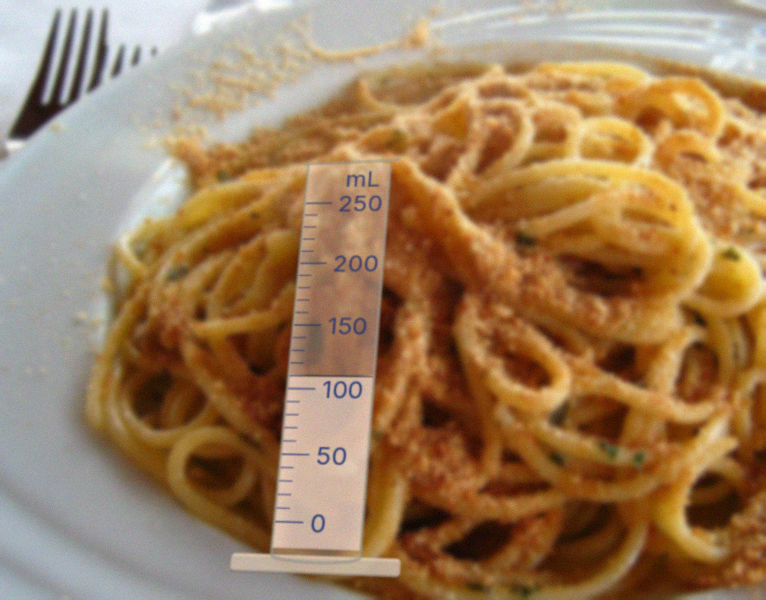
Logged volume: 110 (mL)
